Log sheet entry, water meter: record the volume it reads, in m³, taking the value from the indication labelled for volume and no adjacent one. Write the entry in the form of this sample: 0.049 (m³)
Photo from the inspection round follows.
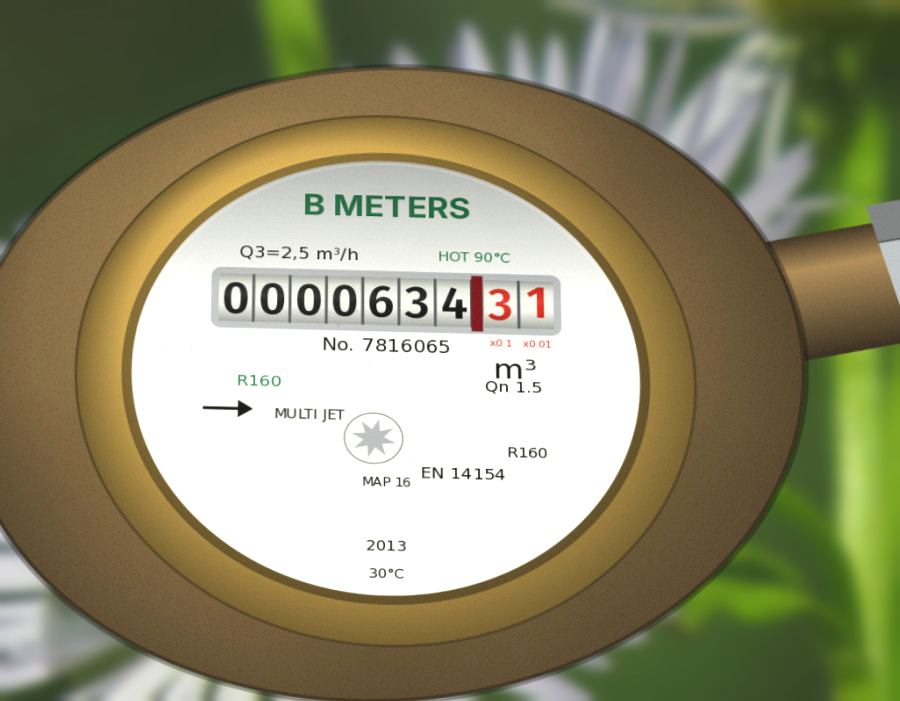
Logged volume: 634.31 (m³)
